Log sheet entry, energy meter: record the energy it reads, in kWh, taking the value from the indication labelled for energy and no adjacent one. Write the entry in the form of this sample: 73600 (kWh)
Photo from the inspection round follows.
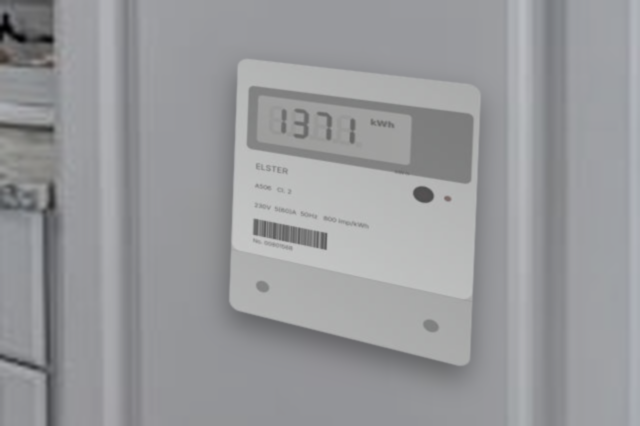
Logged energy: 1371 (kWh)
